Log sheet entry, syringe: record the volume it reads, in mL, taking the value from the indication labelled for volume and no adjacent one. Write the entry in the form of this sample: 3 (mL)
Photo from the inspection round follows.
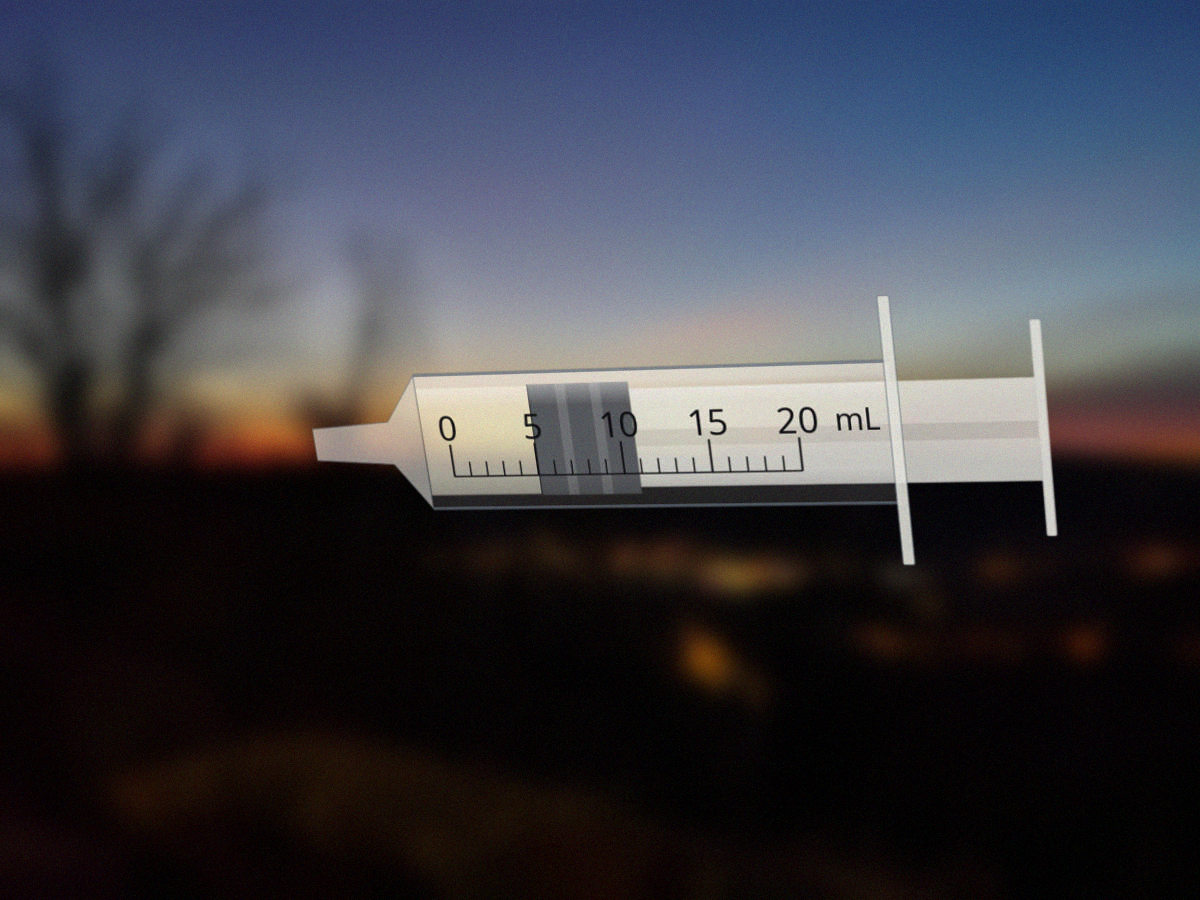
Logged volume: 5 (mL)
